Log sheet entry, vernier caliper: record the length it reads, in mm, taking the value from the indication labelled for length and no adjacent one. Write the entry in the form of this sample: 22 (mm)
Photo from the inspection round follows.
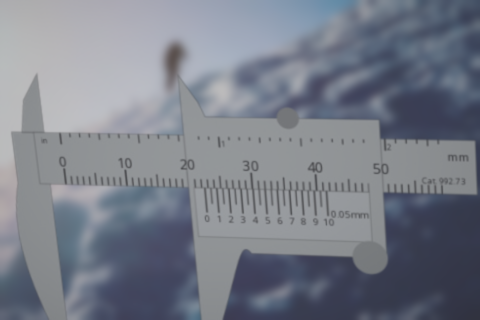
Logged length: 22.5 (mm)
